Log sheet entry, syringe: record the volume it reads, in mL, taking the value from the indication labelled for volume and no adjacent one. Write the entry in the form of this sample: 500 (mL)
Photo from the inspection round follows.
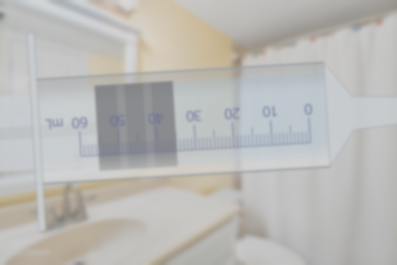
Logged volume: 35 (mL)
